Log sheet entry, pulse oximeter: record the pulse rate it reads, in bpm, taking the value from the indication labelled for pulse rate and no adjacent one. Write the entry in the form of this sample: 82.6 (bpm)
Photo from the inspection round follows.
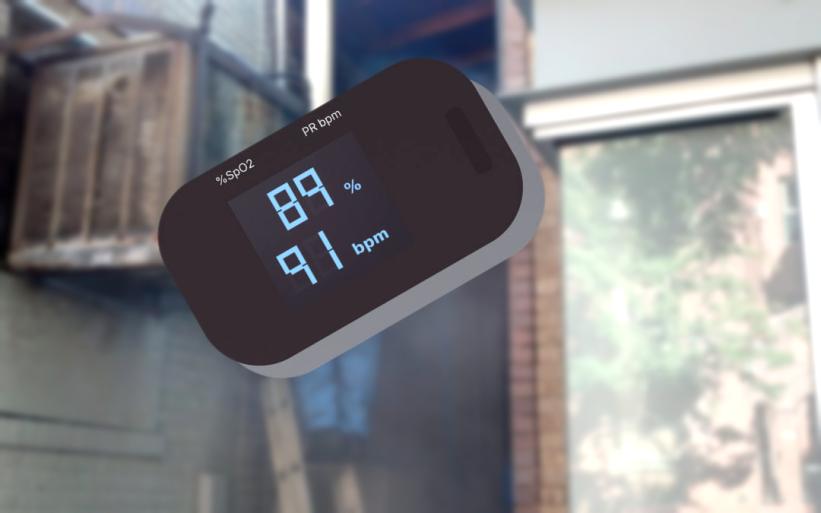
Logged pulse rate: 91 (bpm)
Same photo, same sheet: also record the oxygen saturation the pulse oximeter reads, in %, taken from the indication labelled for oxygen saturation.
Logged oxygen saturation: 89 (%)
